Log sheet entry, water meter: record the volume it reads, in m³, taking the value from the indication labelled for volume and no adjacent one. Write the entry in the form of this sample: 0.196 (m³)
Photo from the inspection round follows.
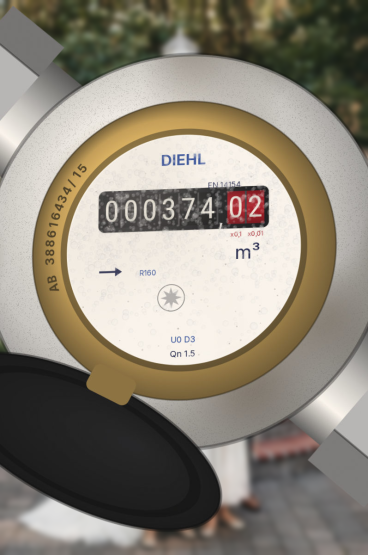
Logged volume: 374.02 (m³)
